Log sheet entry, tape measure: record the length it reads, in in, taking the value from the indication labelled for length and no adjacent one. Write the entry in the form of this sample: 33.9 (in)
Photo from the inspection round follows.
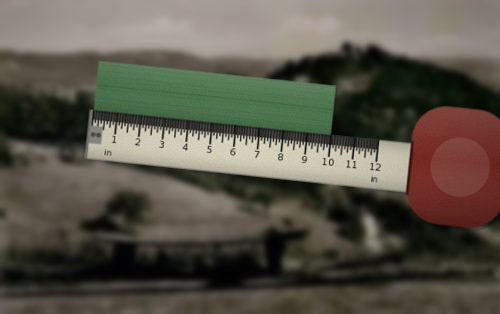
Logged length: 10 (in)
